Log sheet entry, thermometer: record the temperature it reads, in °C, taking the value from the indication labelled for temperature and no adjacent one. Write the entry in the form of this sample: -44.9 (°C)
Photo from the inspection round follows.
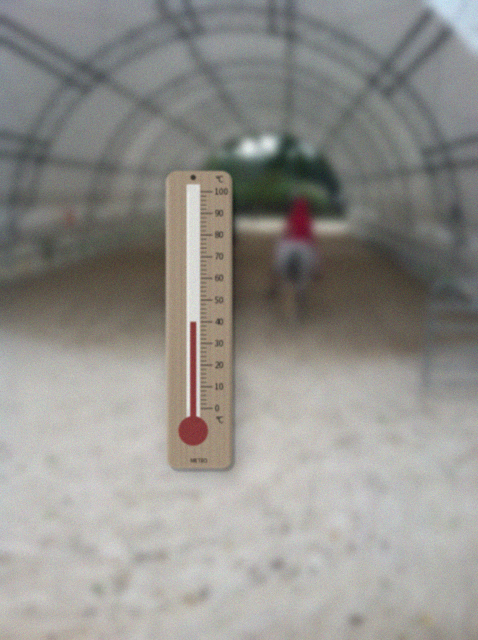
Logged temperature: 40 (°C)
